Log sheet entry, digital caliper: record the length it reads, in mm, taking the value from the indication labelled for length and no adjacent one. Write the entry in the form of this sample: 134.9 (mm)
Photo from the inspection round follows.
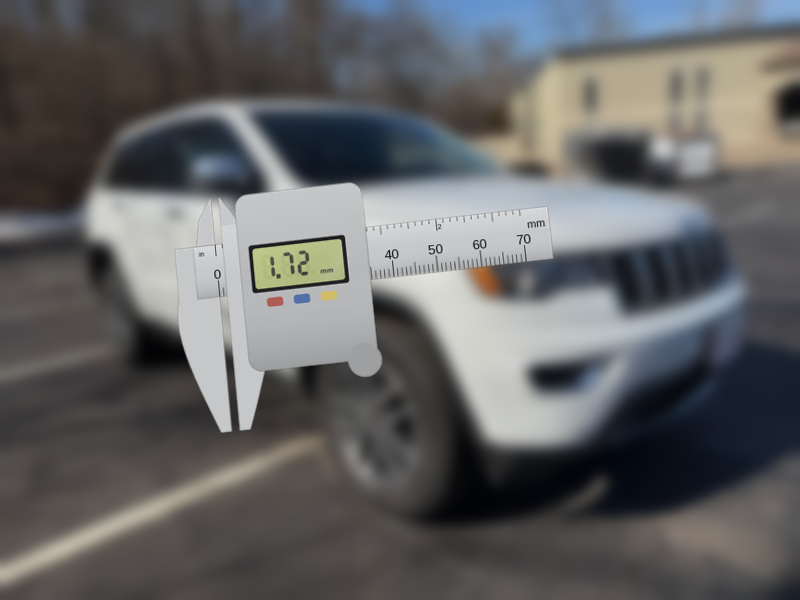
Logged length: 1.72 (mm)
